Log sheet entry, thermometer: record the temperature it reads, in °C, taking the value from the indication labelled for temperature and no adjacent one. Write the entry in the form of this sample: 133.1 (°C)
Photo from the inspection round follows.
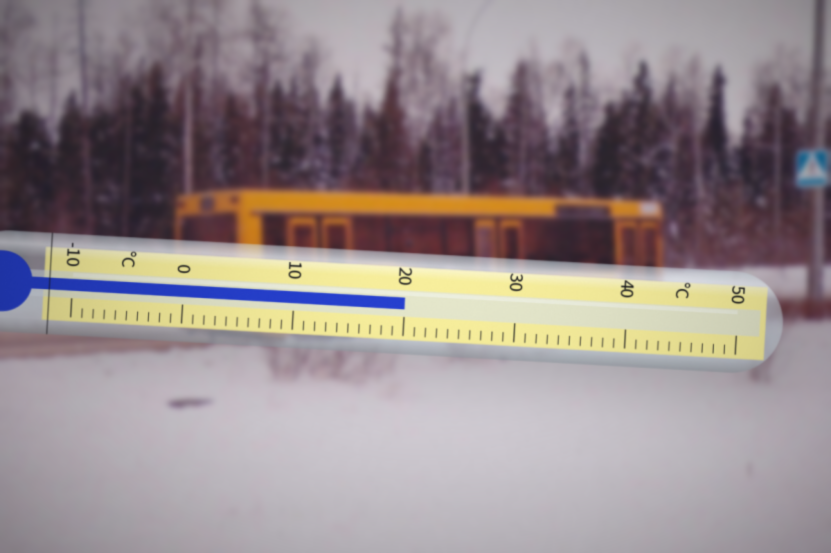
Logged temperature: 20 (°C)
